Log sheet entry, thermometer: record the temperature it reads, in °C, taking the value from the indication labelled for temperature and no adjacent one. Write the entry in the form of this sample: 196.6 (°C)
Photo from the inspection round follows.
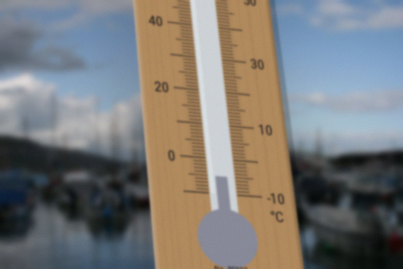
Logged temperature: -5 (°C)
